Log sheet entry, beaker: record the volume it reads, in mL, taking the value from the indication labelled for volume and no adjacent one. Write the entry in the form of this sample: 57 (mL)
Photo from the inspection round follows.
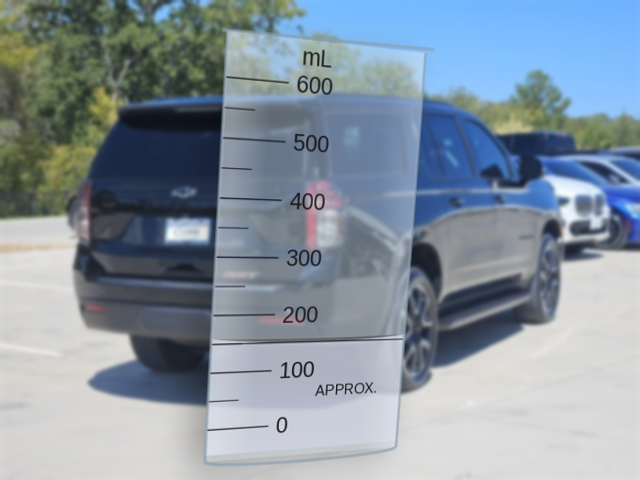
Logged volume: 150 (mL)
